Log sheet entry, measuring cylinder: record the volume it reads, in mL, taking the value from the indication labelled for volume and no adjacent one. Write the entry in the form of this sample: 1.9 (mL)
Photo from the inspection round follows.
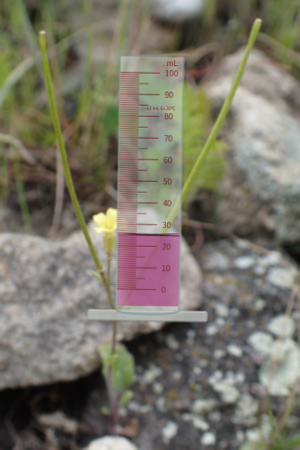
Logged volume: 25 (mL)
